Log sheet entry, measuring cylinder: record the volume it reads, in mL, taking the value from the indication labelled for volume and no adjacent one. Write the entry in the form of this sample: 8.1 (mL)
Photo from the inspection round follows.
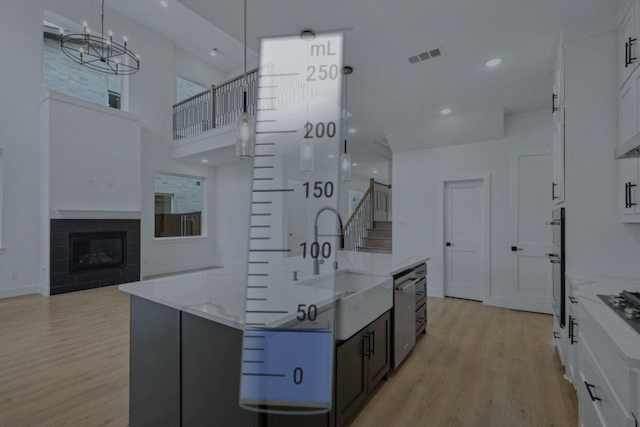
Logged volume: 35 (mL)
